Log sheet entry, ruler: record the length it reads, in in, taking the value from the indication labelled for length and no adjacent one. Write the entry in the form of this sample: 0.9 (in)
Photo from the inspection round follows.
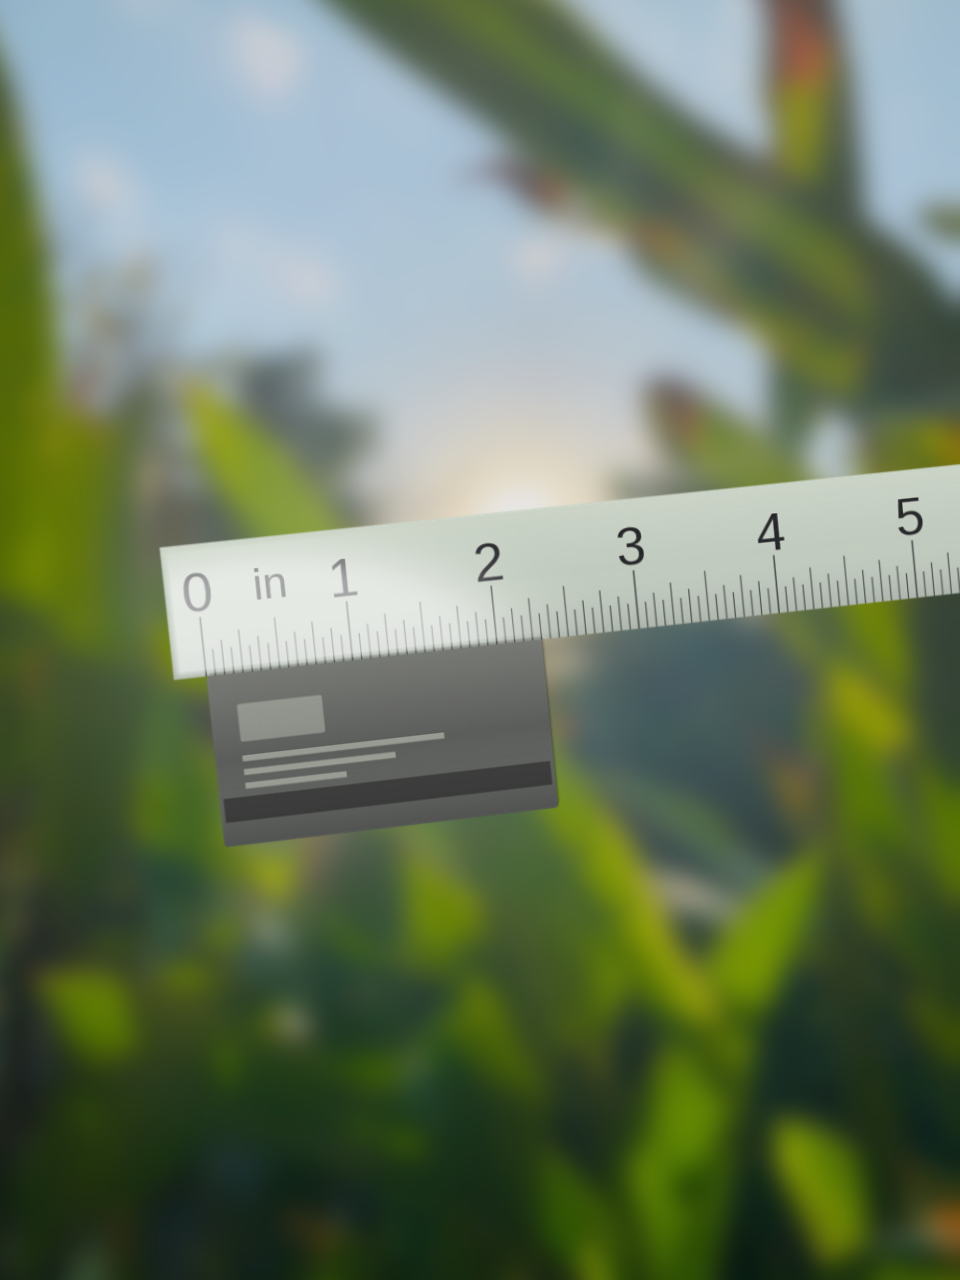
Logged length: 2.3125 (in)
